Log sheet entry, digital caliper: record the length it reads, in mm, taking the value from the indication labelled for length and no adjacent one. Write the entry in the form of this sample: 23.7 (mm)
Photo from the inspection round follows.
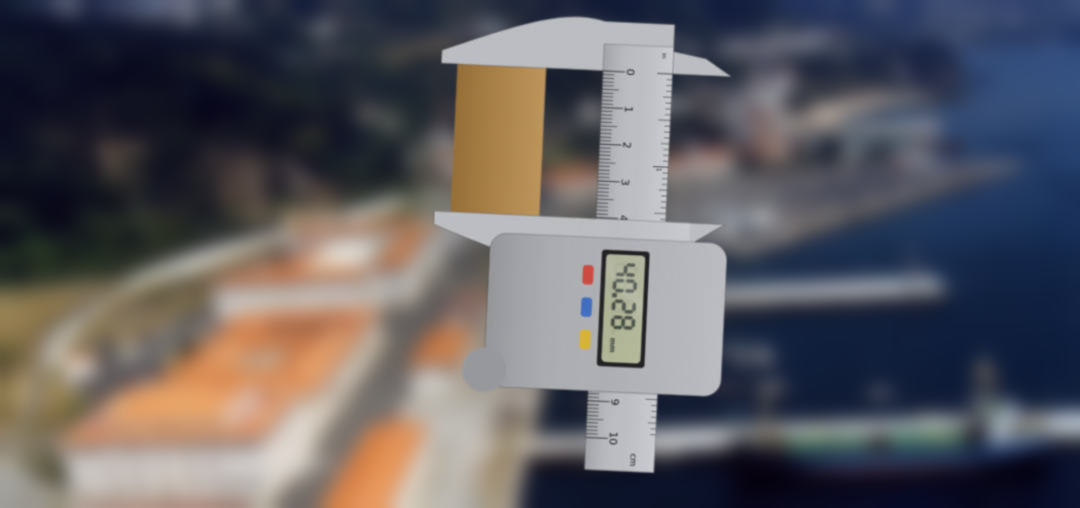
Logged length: 40.28 (mm)
